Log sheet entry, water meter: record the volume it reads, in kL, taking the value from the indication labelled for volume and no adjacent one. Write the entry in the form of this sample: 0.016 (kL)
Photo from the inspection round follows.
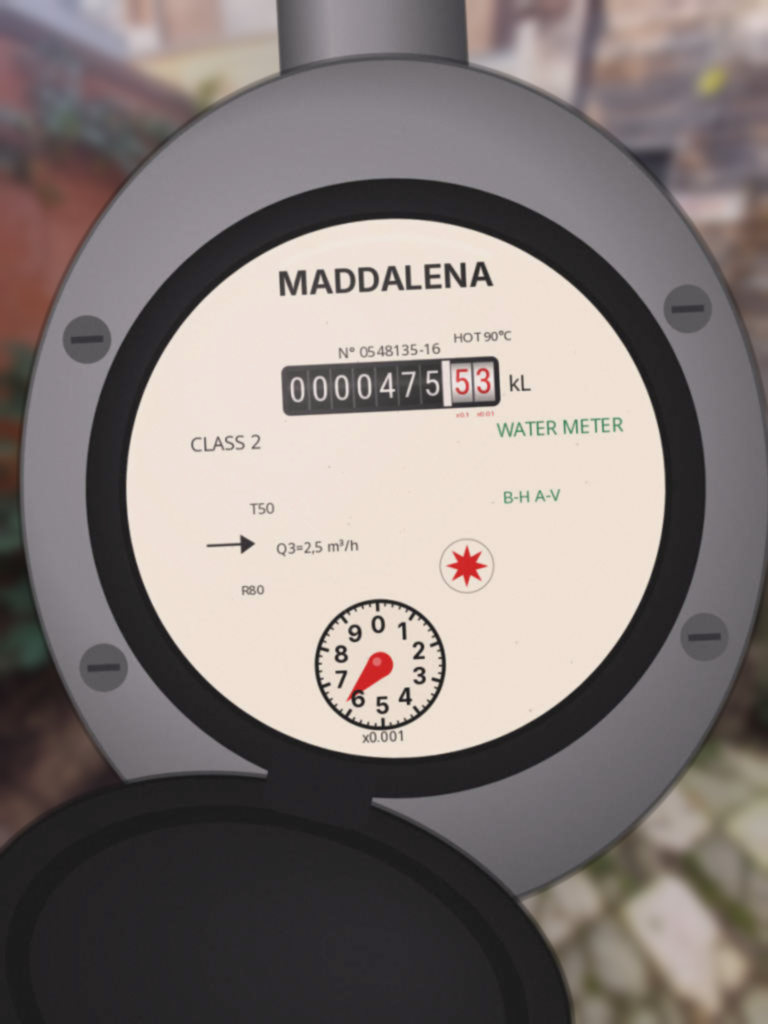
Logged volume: 475.536 (kL)
